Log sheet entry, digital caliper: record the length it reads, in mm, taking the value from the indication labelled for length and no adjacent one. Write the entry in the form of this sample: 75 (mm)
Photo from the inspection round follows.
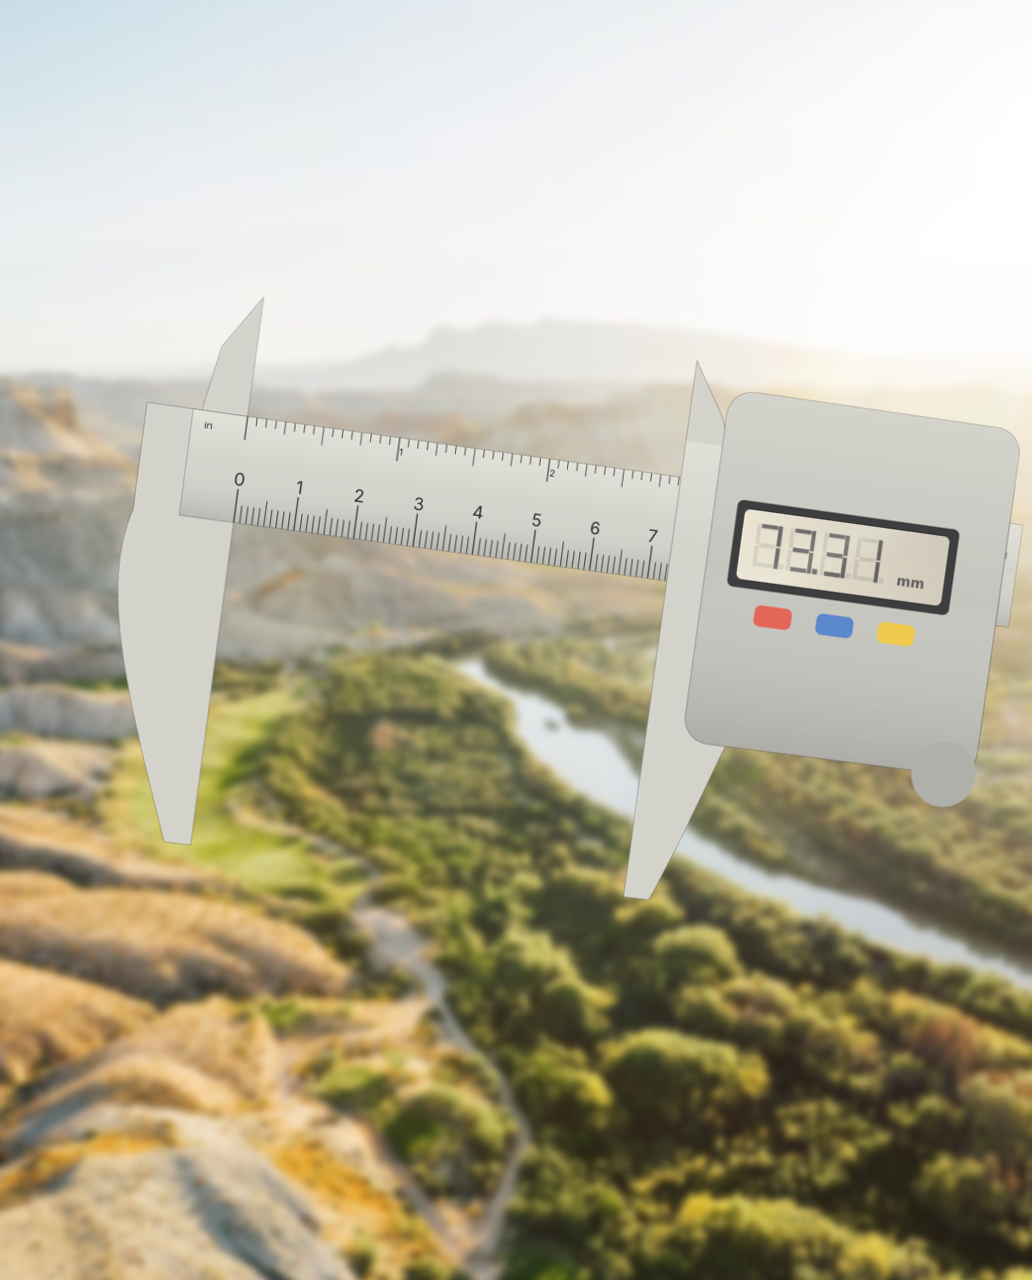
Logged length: 73.31 (mm)
